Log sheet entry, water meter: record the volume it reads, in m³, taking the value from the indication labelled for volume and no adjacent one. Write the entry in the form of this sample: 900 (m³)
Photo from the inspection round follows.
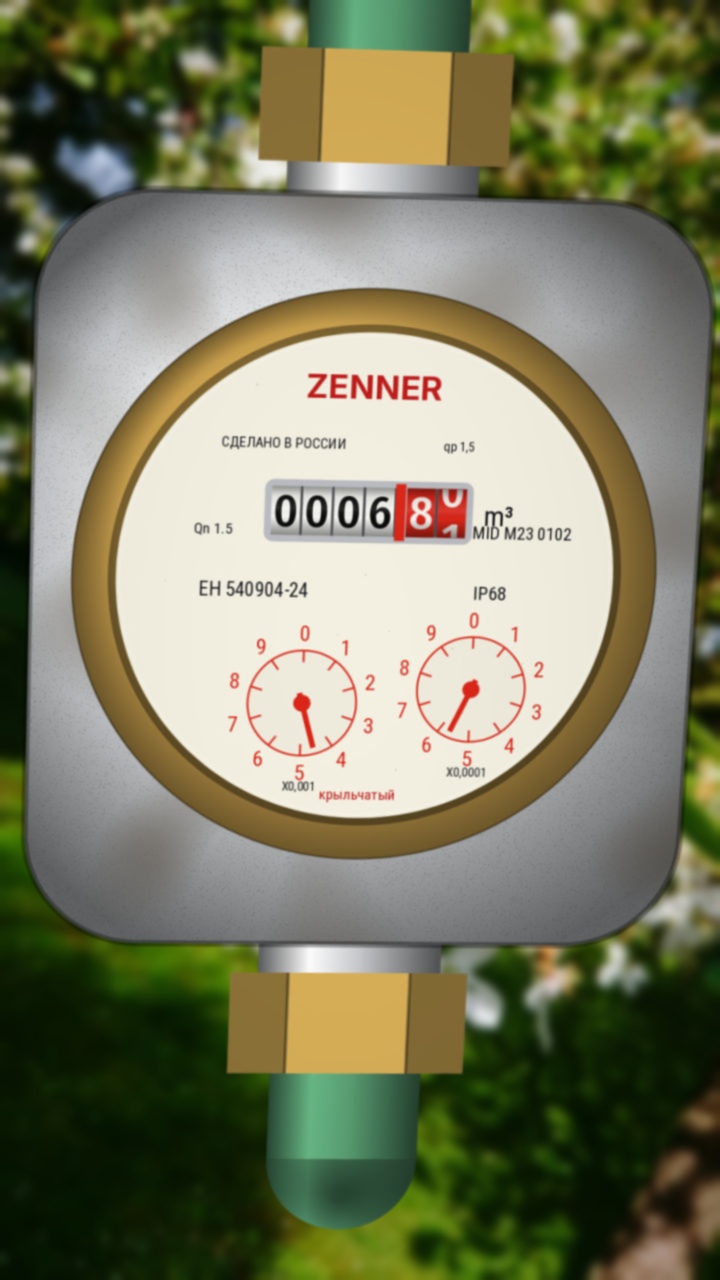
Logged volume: 6.8045 (m³)
